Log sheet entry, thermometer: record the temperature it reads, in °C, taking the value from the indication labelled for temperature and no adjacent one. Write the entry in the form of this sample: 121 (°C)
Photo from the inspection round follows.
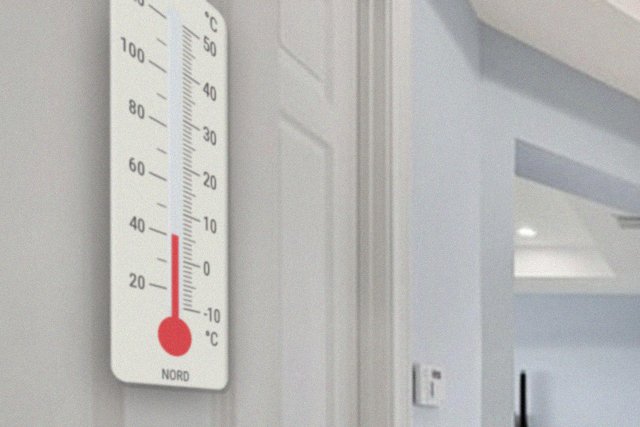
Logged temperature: 5 (°C)
